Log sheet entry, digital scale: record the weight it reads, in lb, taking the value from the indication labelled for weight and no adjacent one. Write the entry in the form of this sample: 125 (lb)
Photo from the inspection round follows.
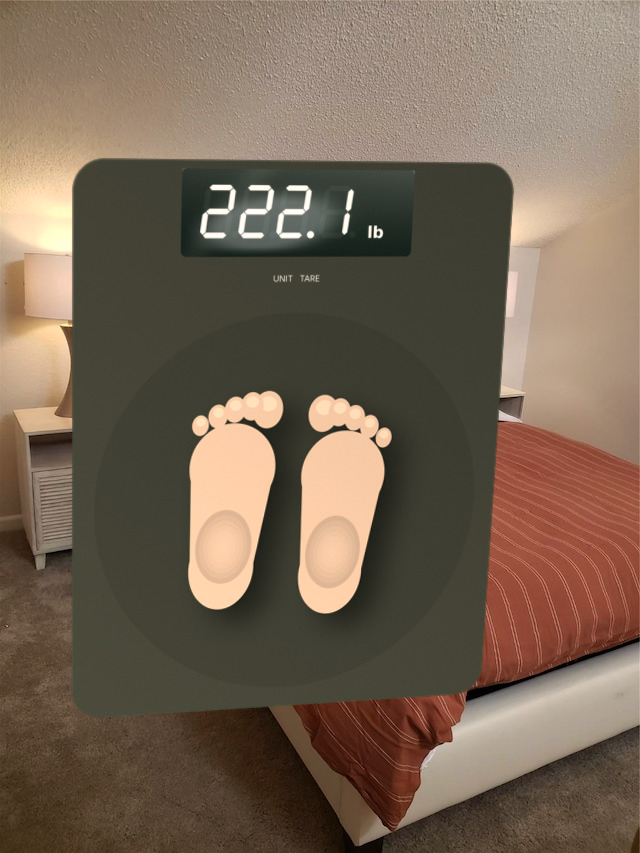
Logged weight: 222.1 (lb)
